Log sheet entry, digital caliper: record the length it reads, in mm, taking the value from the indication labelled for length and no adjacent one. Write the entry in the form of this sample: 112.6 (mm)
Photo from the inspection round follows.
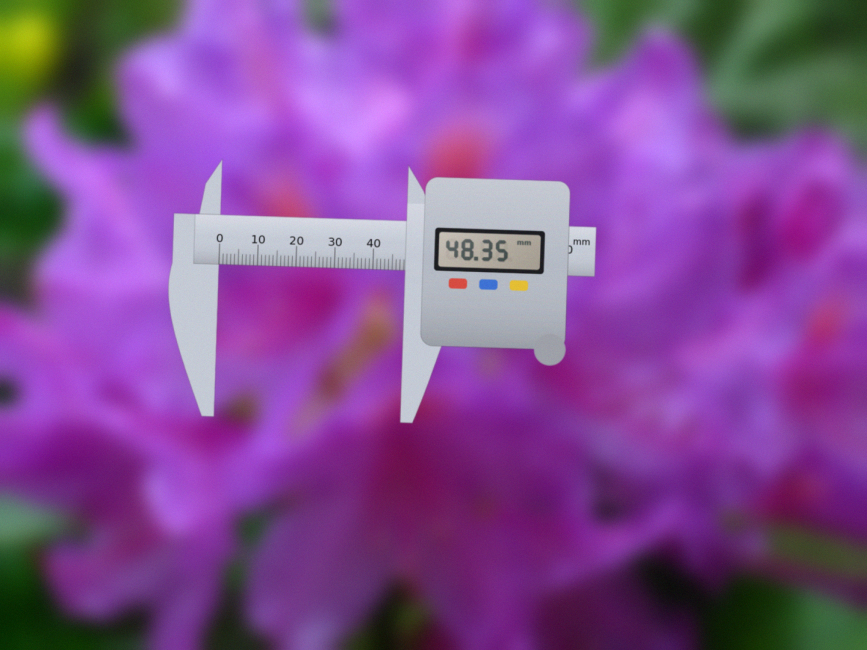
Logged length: 48.35 (mm)
